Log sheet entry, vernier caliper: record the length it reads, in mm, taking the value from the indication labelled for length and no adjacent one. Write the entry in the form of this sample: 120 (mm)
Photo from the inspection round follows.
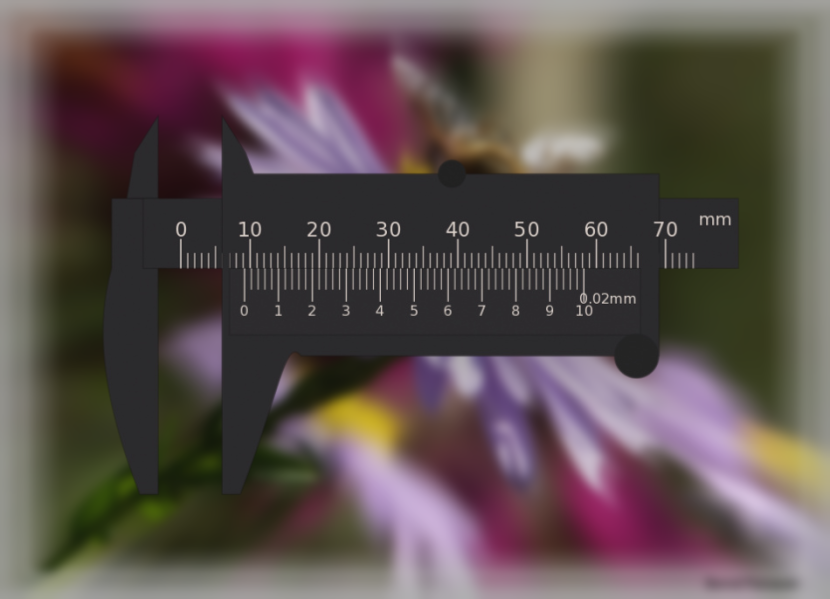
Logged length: 9.2 (mm)
